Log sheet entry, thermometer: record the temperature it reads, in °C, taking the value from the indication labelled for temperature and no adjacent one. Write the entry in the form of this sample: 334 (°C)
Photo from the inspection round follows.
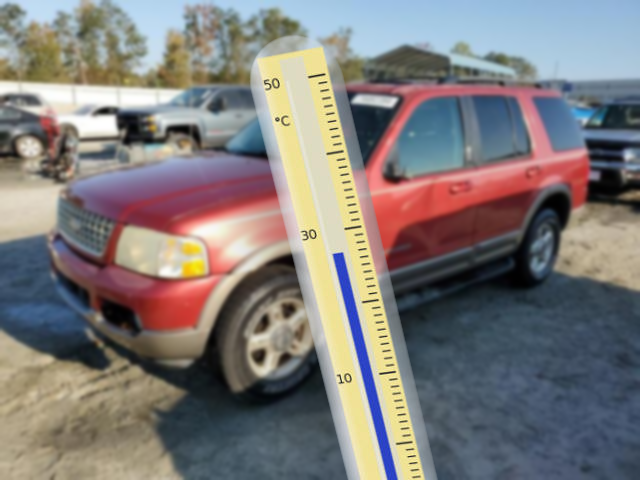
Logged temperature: 27 (°C)
